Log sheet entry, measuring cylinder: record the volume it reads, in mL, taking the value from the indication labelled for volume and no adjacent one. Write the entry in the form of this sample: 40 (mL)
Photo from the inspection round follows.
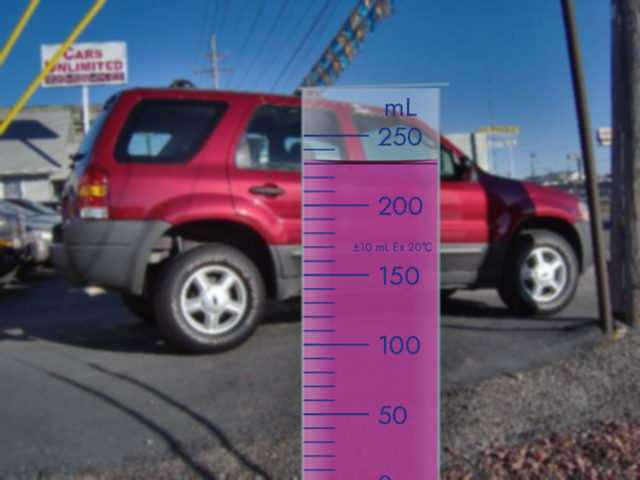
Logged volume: 230 (mL)
